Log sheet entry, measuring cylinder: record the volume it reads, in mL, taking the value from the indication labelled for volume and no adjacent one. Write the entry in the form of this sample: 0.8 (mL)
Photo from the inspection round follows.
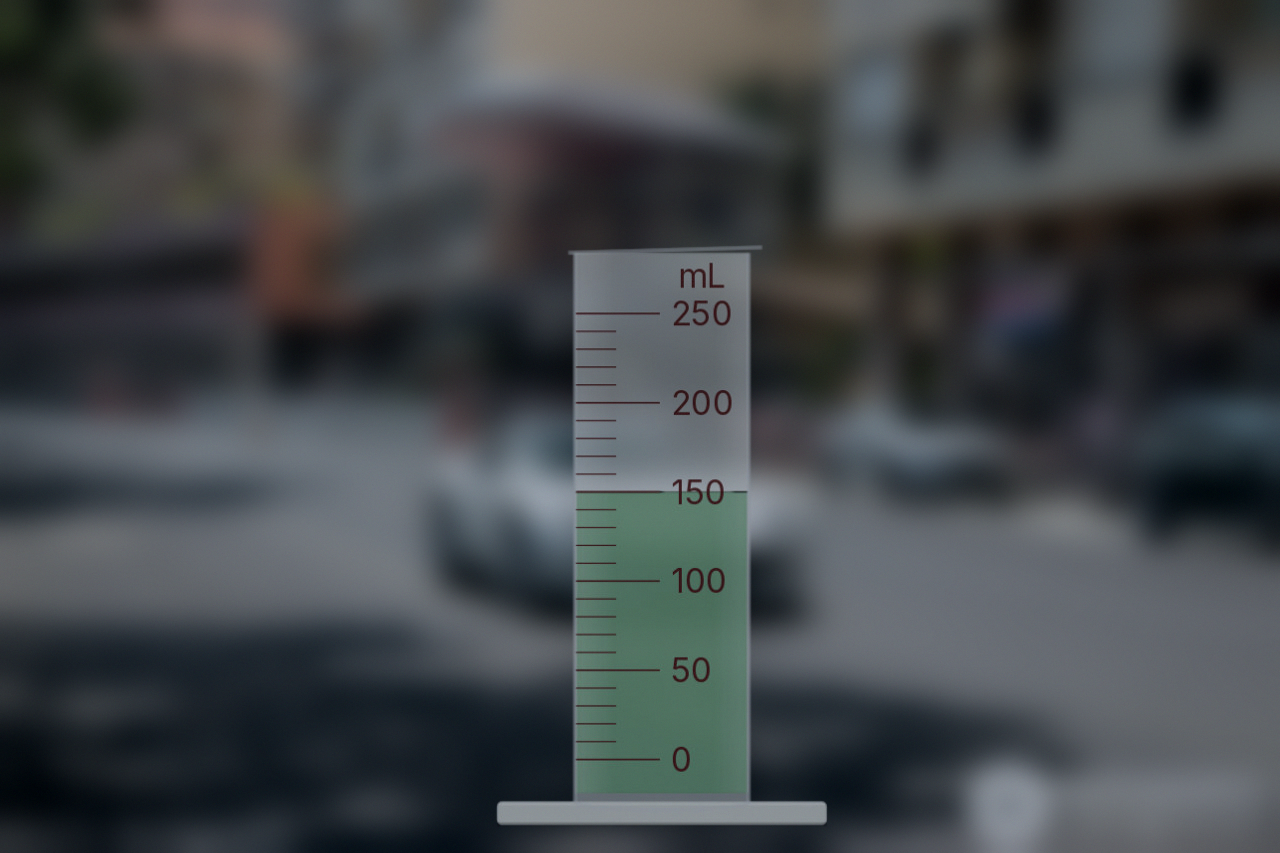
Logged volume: 150 (mL)
